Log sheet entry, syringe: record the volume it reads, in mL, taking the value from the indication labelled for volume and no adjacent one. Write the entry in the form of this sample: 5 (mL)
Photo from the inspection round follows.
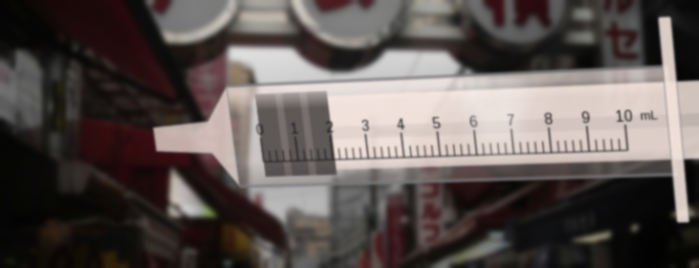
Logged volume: 0 (mL)
